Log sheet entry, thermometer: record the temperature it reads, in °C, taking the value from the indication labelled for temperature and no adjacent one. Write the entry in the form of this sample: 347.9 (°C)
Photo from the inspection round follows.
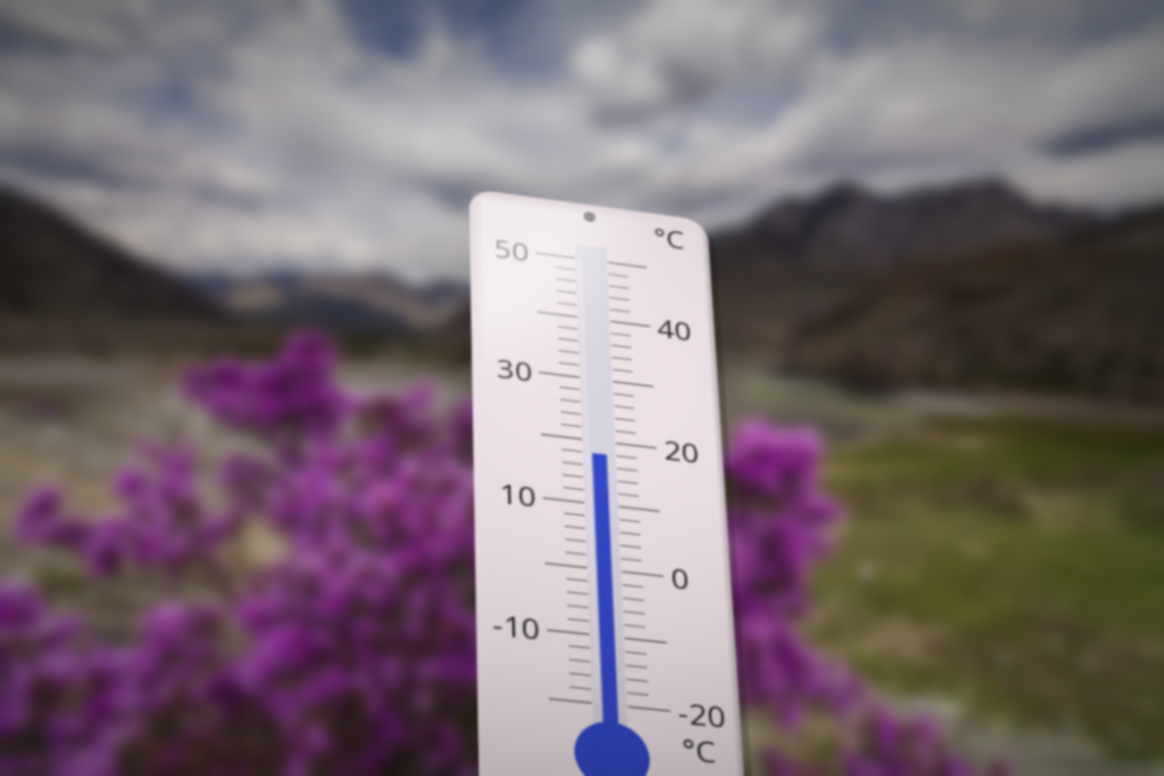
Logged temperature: 18 (°C)
